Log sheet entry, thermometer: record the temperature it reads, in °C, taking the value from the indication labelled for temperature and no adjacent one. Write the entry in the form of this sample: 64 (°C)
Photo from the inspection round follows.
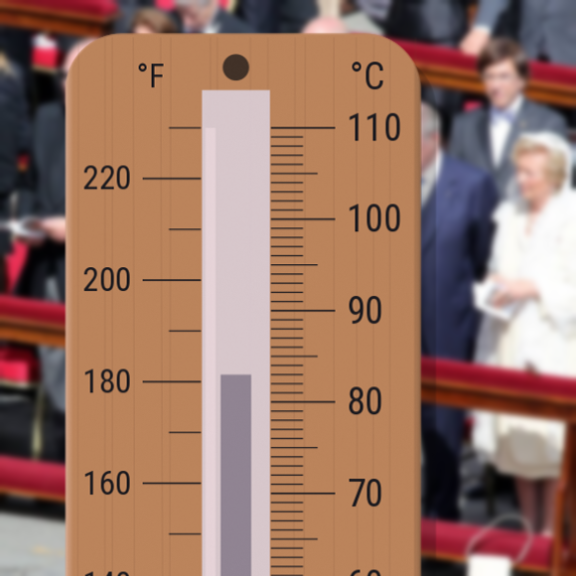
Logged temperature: 83 (°C)
